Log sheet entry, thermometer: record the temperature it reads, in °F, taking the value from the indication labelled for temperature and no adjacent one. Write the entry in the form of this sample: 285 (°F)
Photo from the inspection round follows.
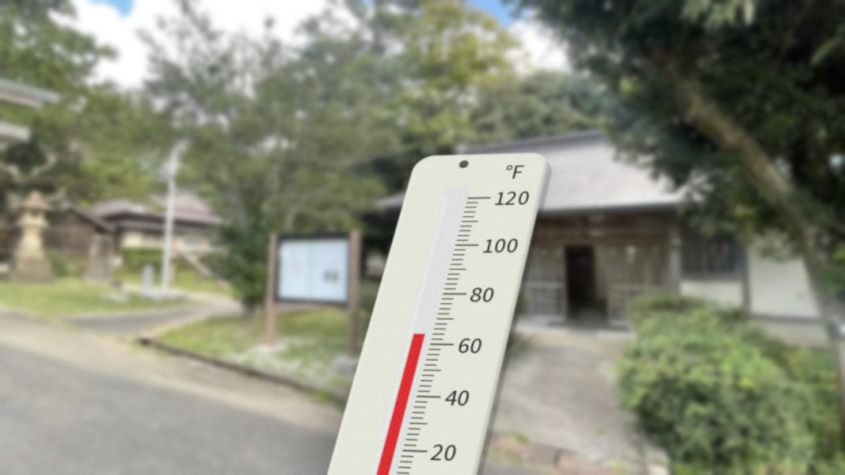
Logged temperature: 64 (°F)
